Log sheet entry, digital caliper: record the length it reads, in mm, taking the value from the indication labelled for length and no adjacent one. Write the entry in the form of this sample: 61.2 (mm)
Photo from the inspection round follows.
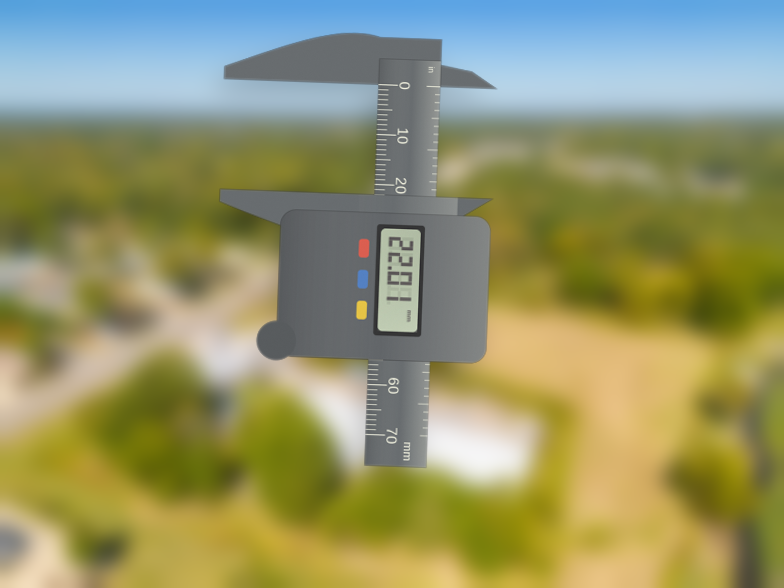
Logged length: 22.01 (mm)
